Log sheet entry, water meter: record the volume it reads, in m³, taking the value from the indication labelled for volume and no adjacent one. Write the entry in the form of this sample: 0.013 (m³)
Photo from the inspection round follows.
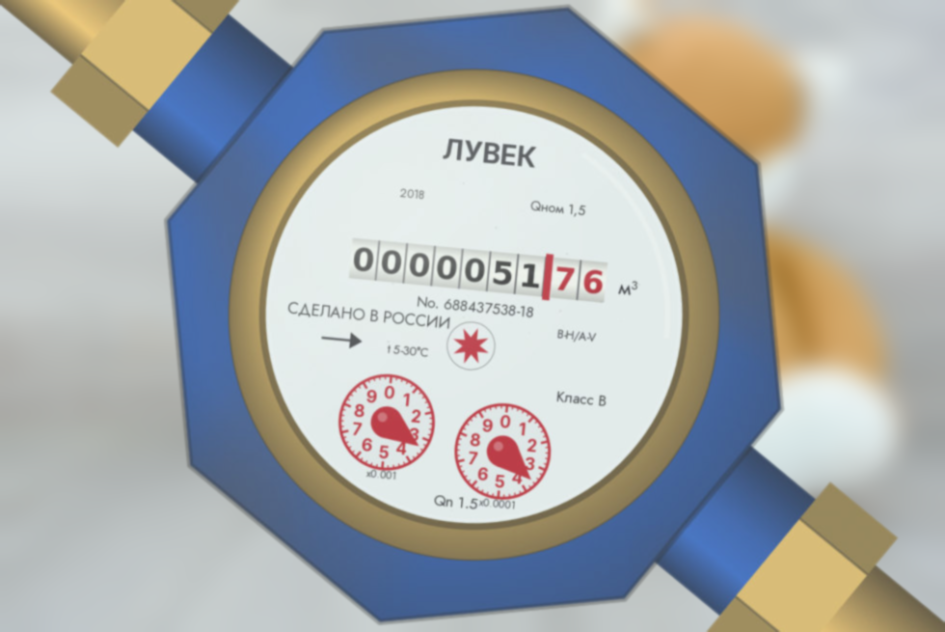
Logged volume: 51.7633 (m³)
